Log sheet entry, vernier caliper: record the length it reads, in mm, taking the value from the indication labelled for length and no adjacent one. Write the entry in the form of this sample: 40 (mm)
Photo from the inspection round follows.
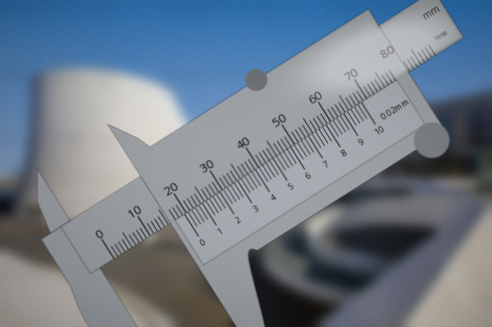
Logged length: 19.5 (mm)
